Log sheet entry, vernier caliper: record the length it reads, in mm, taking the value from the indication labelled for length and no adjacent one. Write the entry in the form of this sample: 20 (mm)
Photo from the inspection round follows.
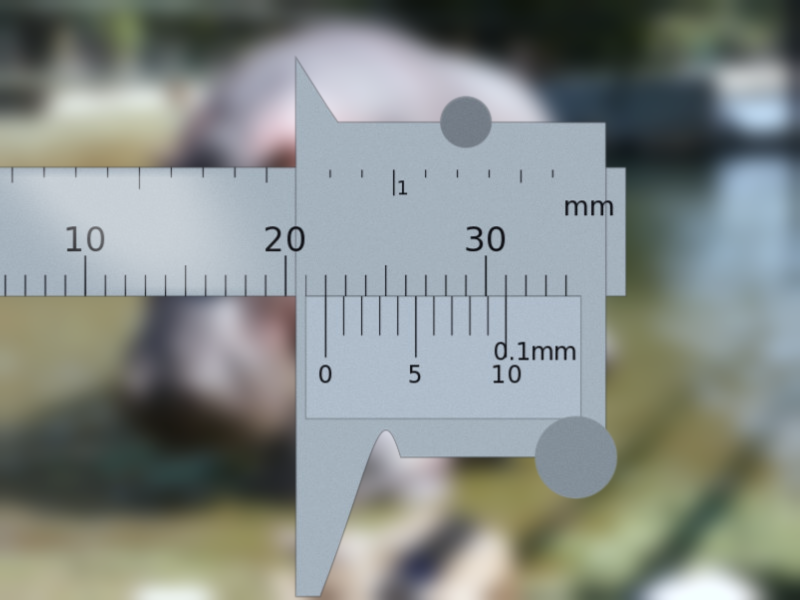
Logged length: 22.0 (mm)
